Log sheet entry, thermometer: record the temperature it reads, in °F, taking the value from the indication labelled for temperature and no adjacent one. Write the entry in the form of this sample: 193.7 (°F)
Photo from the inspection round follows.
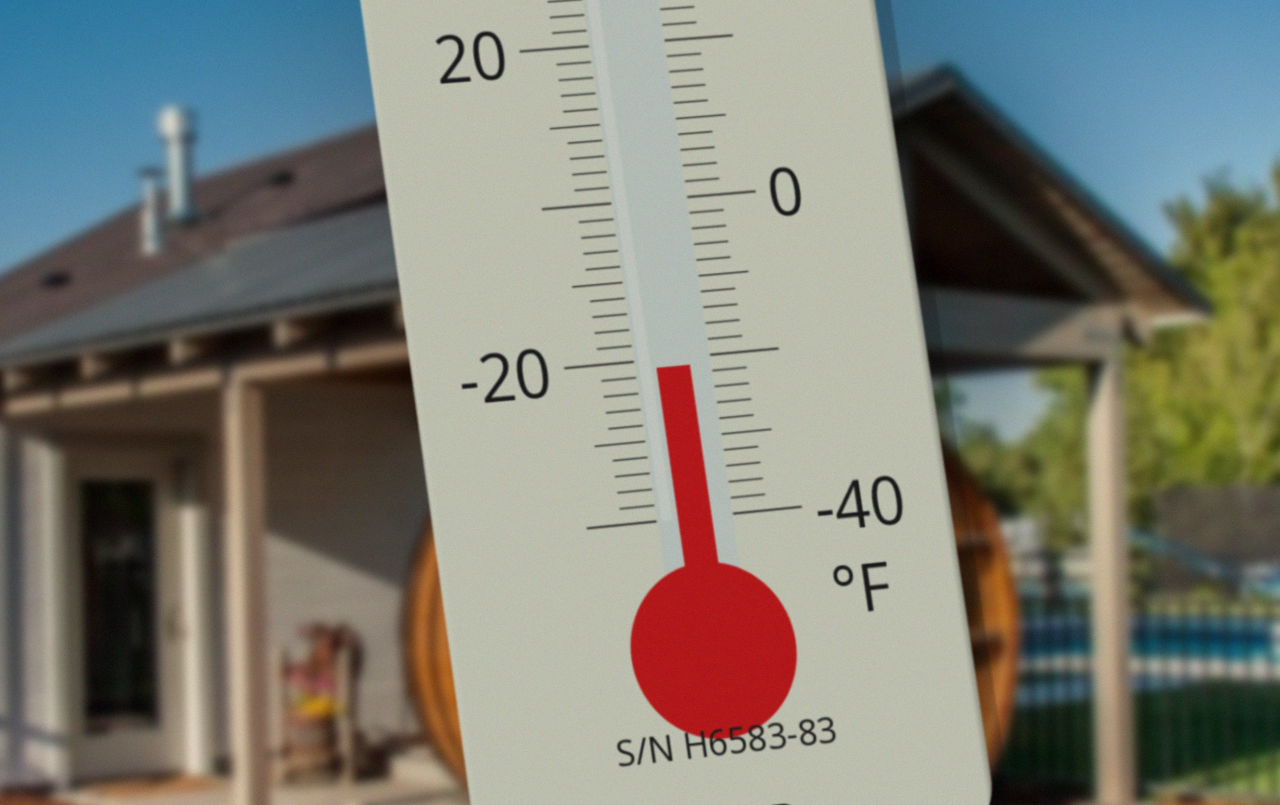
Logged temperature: -21 (°F)
